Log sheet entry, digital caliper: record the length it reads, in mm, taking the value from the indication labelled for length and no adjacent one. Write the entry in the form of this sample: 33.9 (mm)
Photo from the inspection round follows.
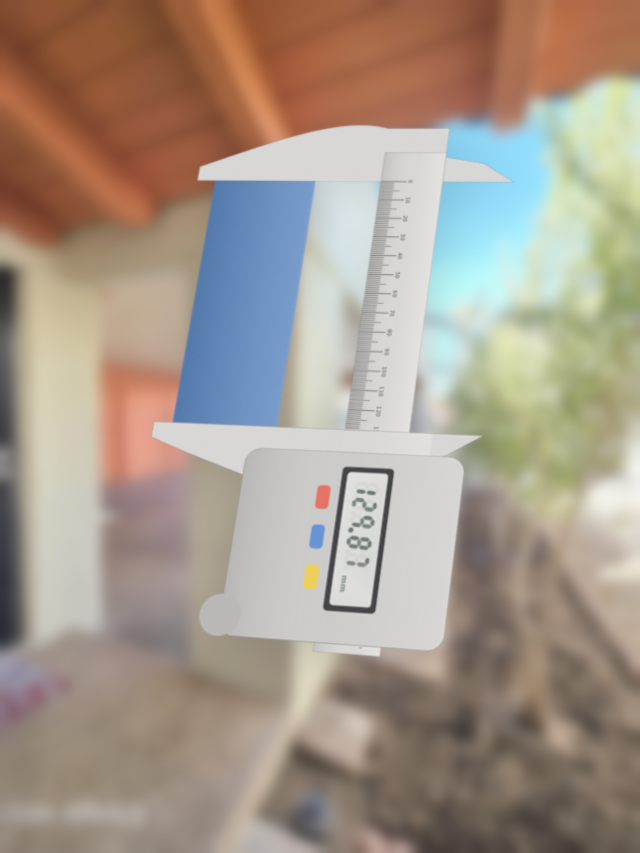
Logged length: 129.87 (mm)
